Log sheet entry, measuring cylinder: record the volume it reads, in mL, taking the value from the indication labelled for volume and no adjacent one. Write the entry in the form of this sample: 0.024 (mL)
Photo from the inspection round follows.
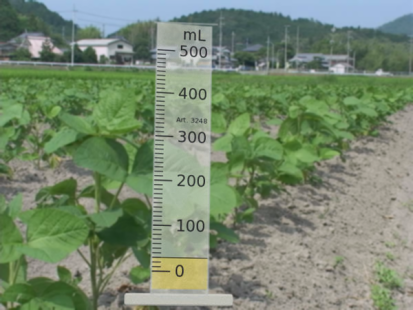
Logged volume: 30 (mL)
